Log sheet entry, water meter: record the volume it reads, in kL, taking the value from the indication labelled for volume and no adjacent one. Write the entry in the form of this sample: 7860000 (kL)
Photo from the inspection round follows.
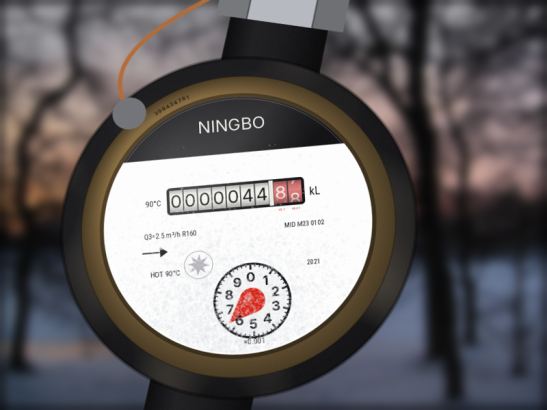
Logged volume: 44.876 (kL)
